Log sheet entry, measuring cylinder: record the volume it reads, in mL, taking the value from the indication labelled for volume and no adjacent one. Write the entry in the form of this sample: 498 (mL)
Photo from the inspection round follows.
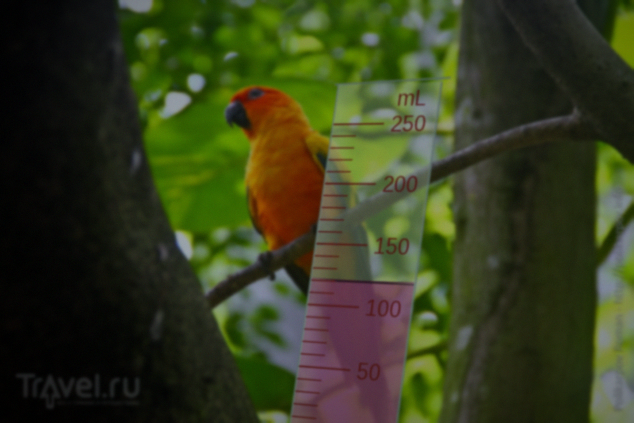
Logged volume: 120 (mL)
